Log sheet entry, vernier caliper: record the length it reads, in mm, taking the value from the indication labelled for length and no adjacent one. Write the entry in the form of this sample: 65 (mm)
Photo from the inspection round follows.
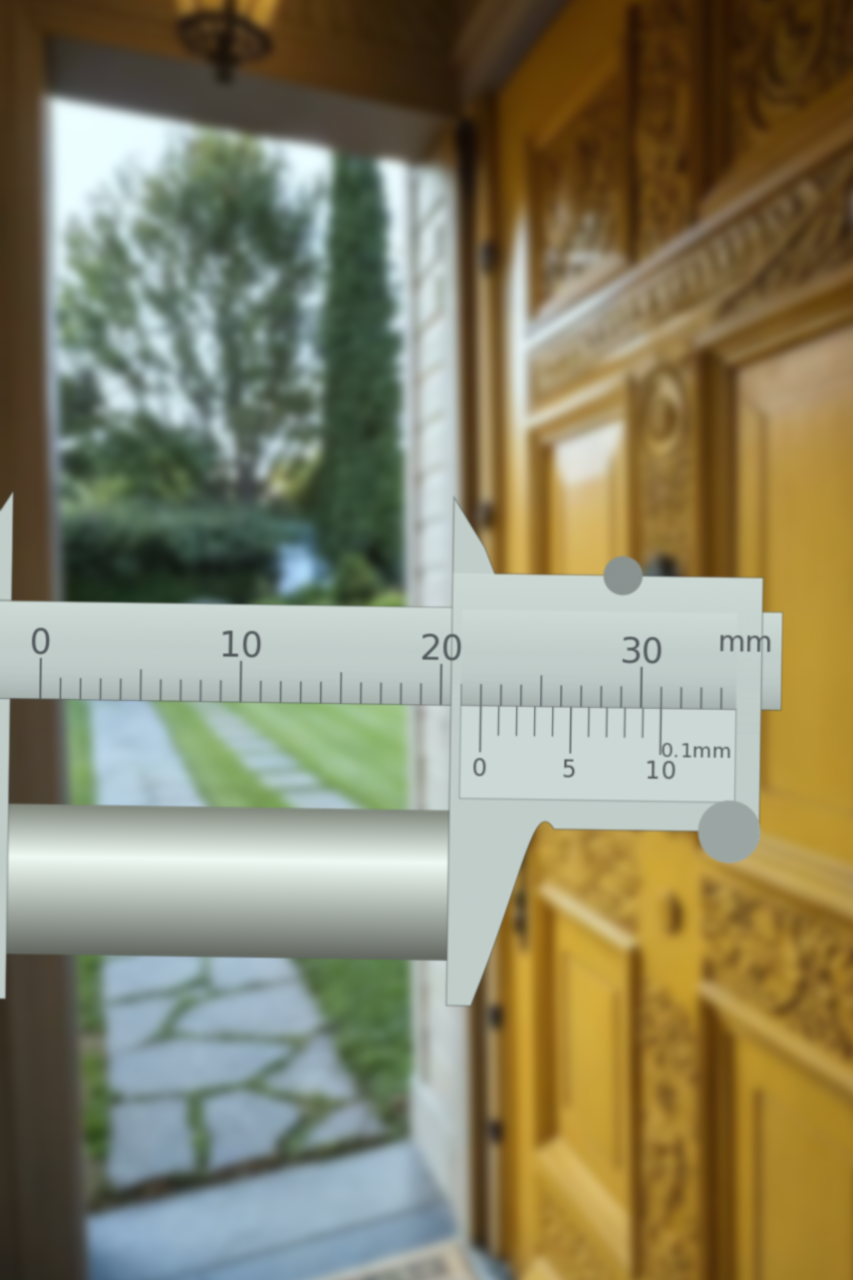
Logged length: 22.0 (mm)
